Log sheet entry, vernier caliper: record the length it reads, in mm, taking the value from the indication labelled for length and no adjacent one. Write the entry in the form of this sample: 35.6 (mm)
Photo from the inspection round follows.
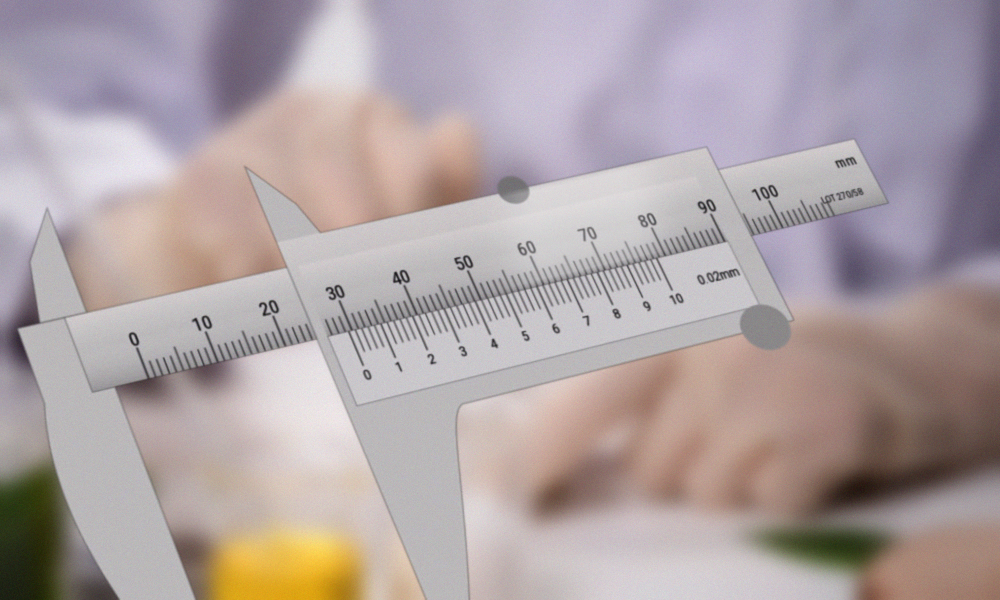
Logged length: 29.5 (mm)
